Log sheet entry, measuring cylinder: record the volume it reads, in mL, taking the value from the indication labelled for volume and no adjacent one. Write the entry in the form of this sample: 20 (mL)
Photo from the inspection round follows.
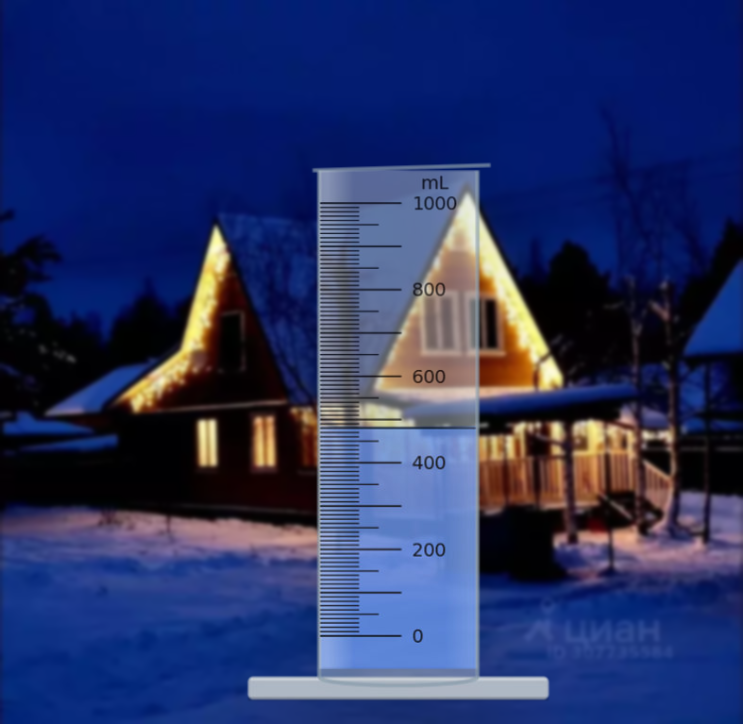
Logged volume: 480 (mL)
